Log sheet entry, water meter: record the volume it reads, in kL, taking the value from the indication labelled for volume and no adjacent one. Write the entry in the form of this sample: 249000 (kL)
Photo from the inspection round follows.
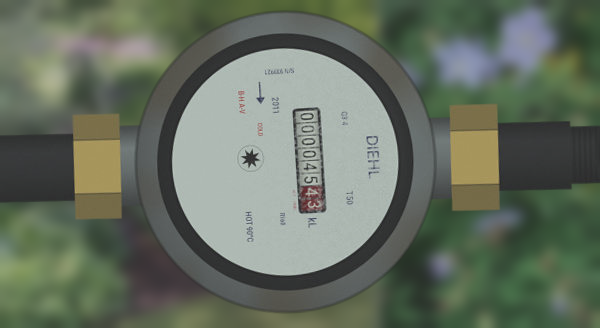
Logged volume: 45.43 (kL)
